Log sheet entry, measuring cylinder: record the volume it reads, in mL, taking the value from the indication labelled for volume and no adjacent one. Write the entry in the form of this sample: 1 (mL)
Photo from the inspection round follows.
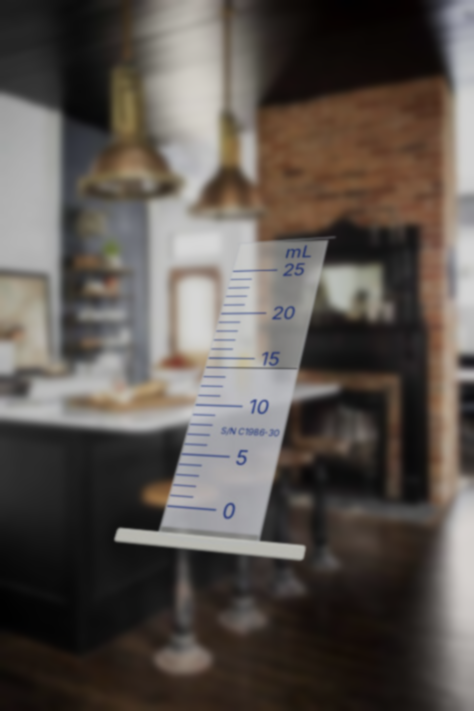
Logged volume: 14 (mL)
